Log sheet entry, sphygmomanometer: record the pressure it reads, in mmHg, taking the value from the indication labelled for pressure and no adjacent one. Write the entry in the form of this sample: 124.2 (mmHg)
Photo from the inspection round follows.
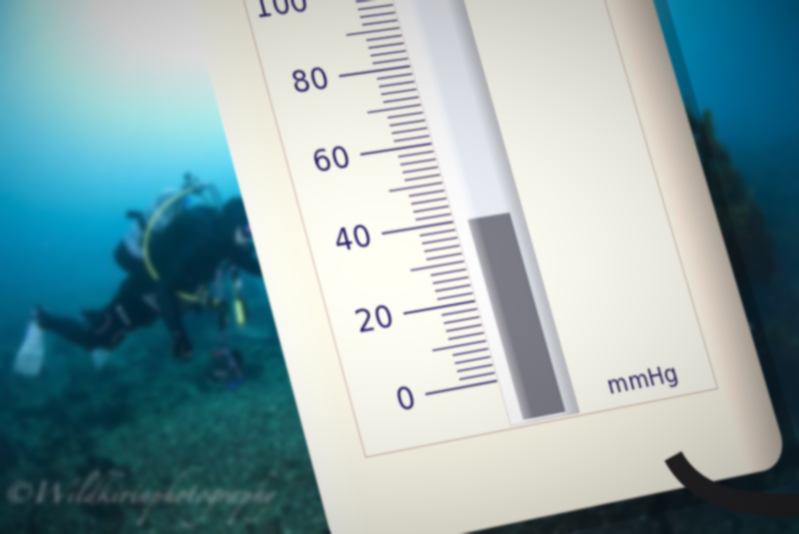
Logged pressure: 40 (mmHg)
